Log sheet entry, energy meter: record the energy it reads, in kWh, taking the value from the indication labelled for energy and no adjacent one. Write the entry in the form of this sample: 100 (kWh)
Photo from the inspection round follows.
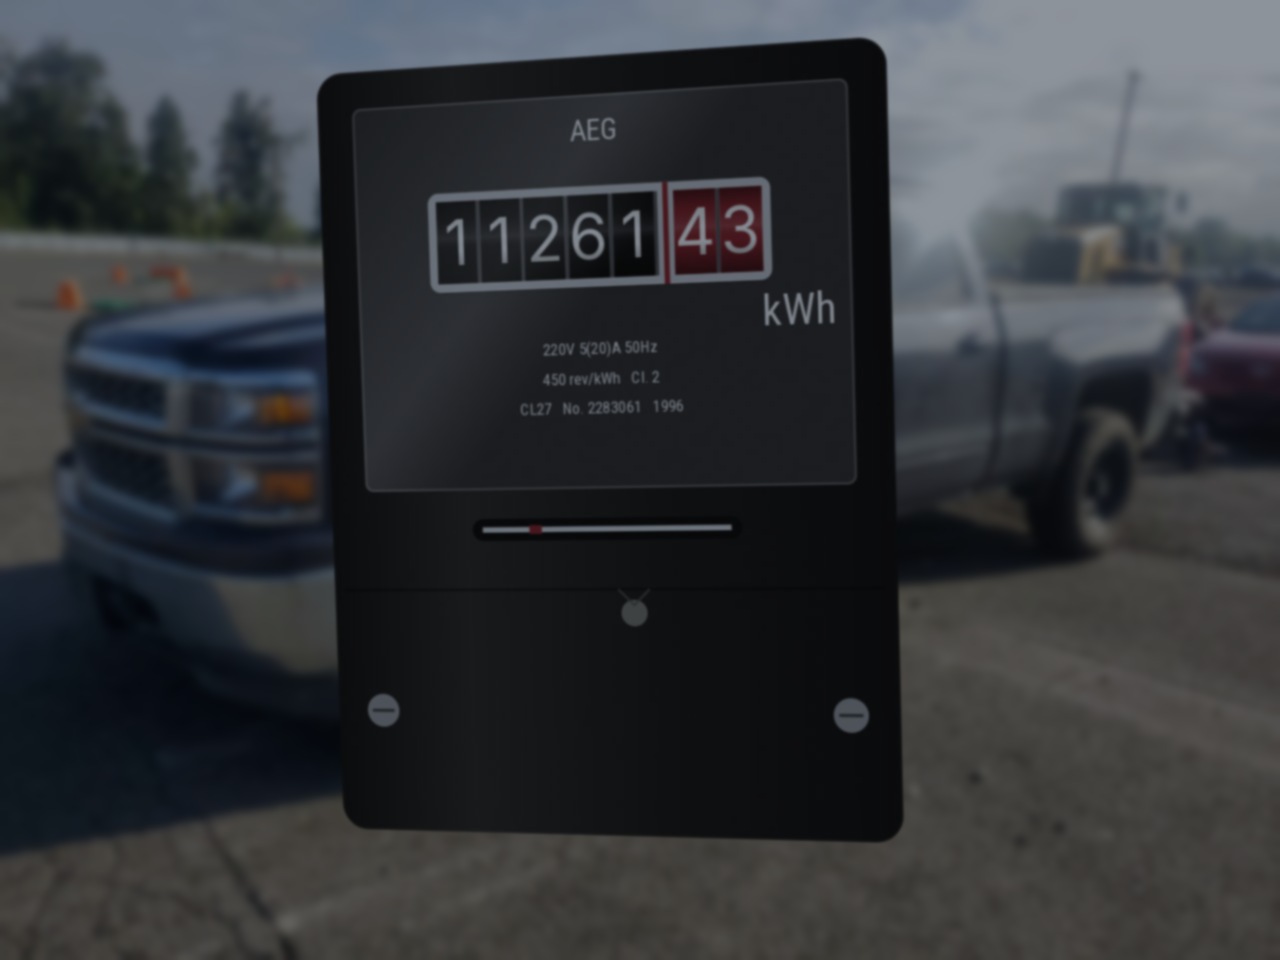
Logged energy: 11261.43 (kWh)
